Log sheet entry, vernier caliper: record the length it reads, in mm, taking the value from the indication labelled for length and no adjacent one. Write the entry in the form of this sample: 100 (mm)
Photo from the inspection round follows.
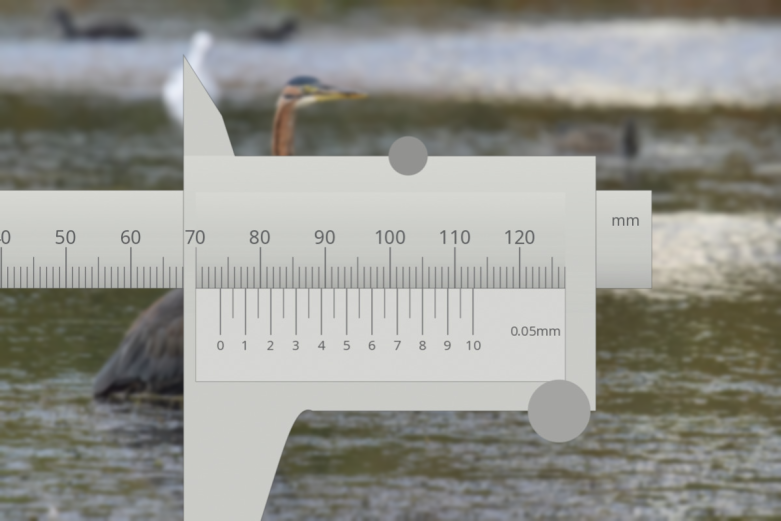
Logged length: 73.8 (mm)
